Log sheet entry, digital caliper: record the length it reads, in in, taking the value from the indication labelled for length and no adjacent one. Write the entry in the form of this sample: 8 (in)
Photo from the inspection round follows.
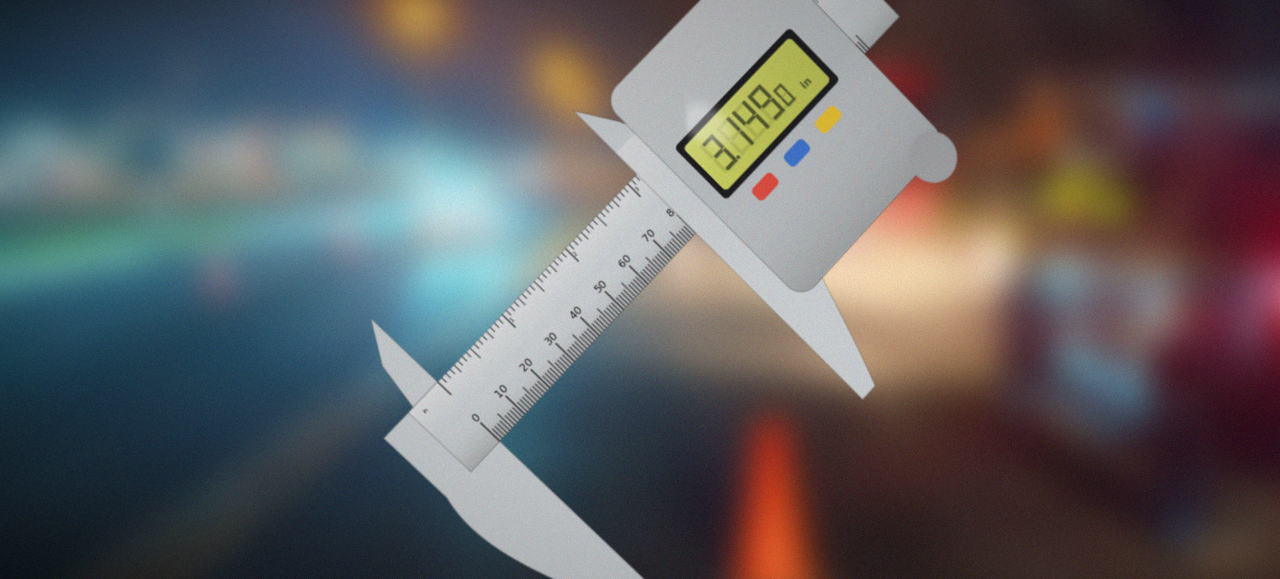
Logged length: 3.1490 (in)
